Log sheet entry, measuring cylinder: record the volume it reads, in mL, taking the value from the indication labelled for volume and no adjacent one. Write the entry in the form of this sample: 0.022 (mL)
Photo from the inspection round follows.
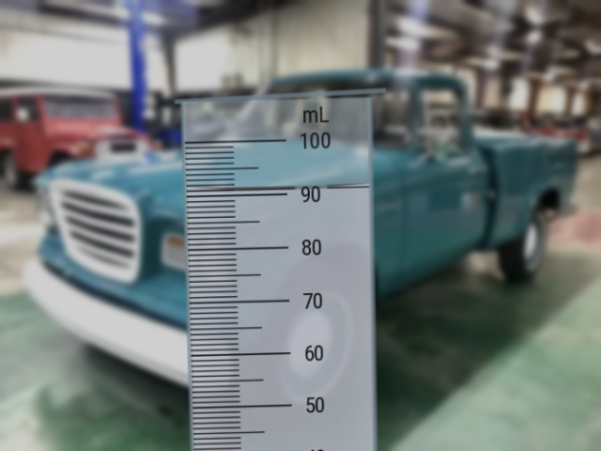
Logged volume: 91 (mL)
